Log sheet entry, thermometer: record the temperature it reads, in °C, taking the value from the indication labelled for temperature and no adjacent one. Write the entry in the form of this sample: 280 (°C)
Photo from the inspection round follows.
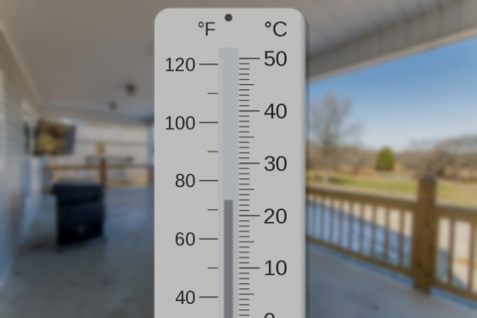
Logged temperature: 23 (°C)
